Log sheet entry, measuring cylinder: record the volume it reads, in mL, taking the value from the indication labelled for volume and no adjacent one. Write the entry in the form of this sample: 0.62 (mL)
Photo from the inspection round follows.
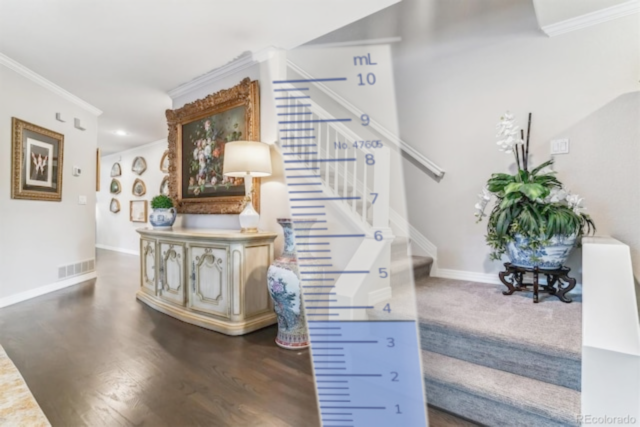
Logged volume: 3.6 (mL)
